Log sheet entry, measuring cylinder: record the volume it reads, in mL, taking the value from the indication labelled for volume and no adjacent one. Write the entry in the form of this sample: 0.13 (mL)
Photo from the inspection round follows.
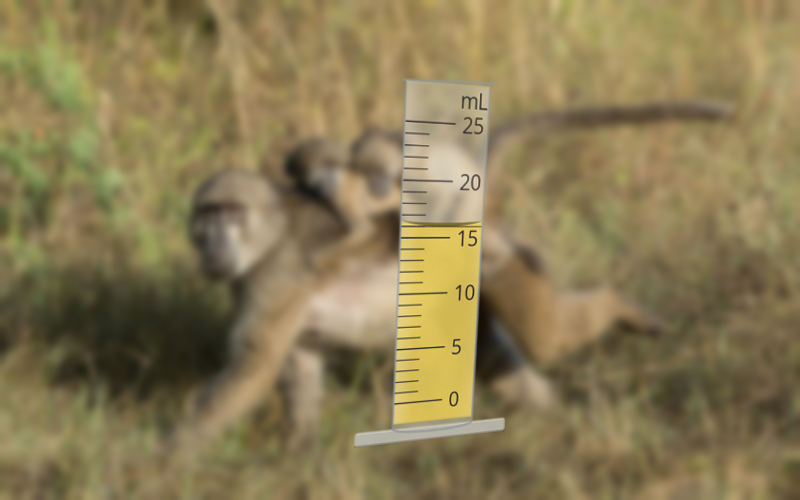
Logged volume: 16 (mL)
